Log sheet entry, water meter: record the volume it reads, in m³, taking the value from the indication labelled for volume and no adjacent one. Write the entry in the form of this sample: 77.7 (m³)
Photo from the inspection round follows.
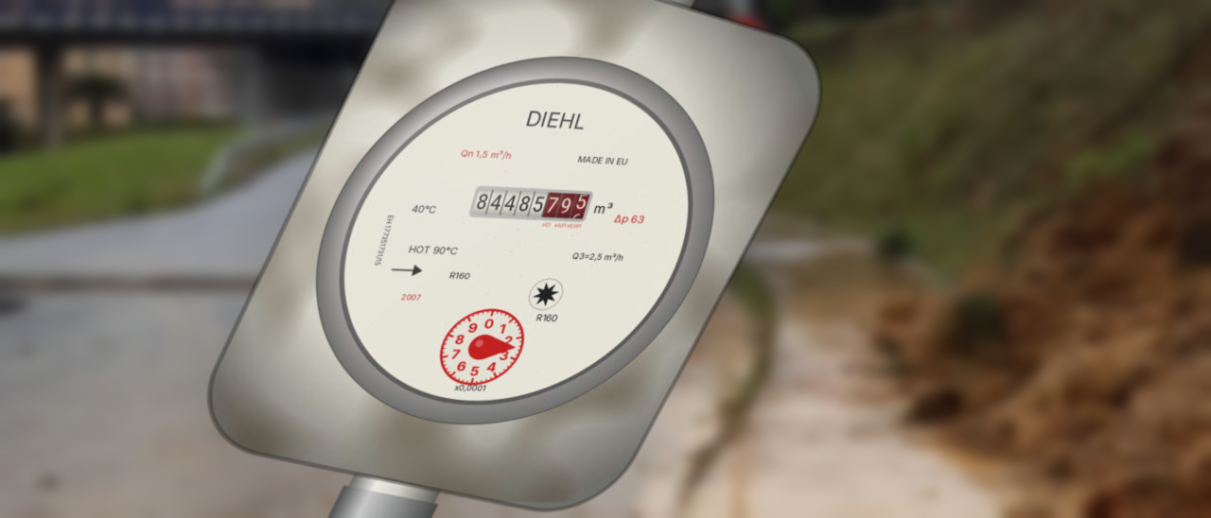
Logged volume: 84485.7952 (m³)
